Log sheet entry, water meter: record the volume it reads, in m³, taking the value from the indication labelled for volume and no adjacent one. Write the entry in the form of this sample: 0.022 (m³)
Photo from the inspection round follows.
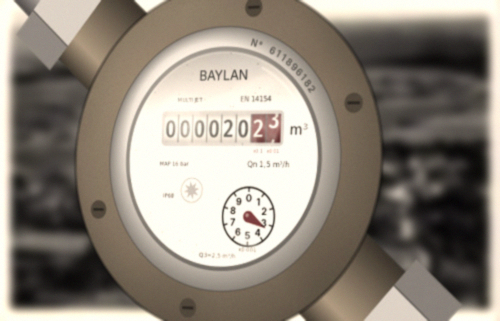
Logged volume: 20.233 (m³)
